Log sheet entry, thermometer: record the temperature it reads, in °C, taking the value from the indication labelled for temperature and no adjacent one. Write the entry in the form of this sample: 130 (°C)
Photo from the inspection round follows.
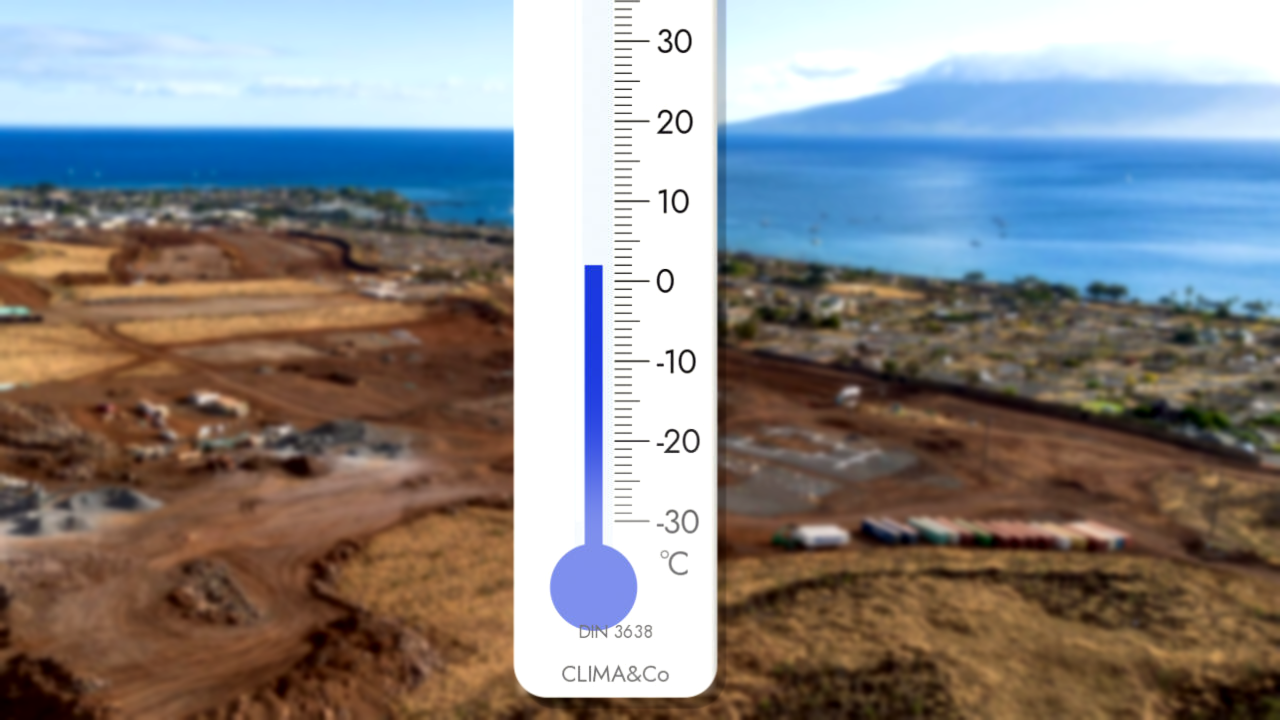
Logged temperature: 2 (°C)
